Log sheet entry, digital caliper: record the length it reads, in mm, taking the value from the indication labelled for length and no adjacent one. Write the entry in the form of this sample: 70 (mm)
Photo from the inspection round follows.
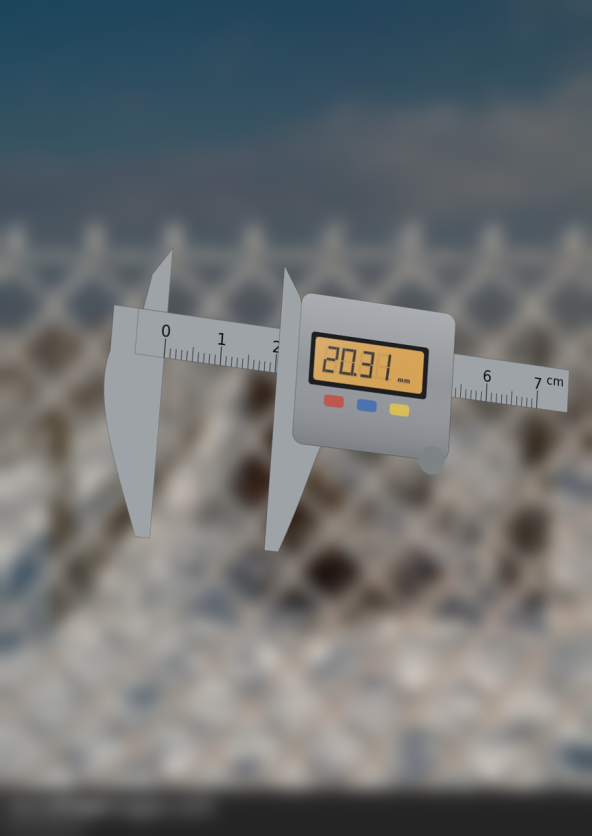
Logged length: 20.31 (mm)
